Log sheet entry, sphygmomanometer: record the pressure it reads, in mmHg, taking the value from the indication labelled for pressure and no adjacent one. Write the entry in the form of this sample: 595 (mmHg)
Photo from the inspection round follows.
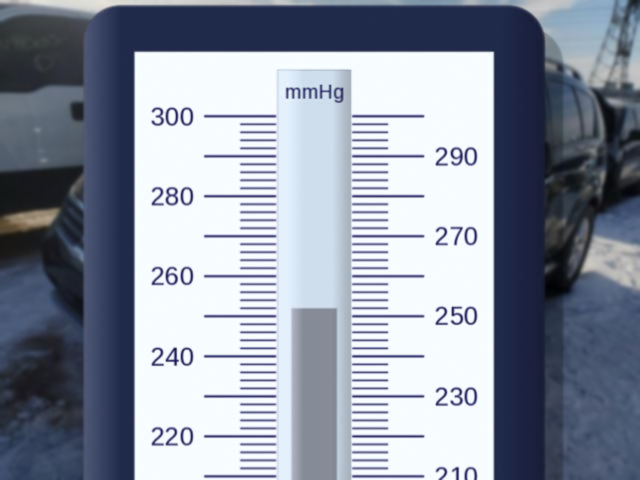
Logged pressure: 252 (mmHg)
